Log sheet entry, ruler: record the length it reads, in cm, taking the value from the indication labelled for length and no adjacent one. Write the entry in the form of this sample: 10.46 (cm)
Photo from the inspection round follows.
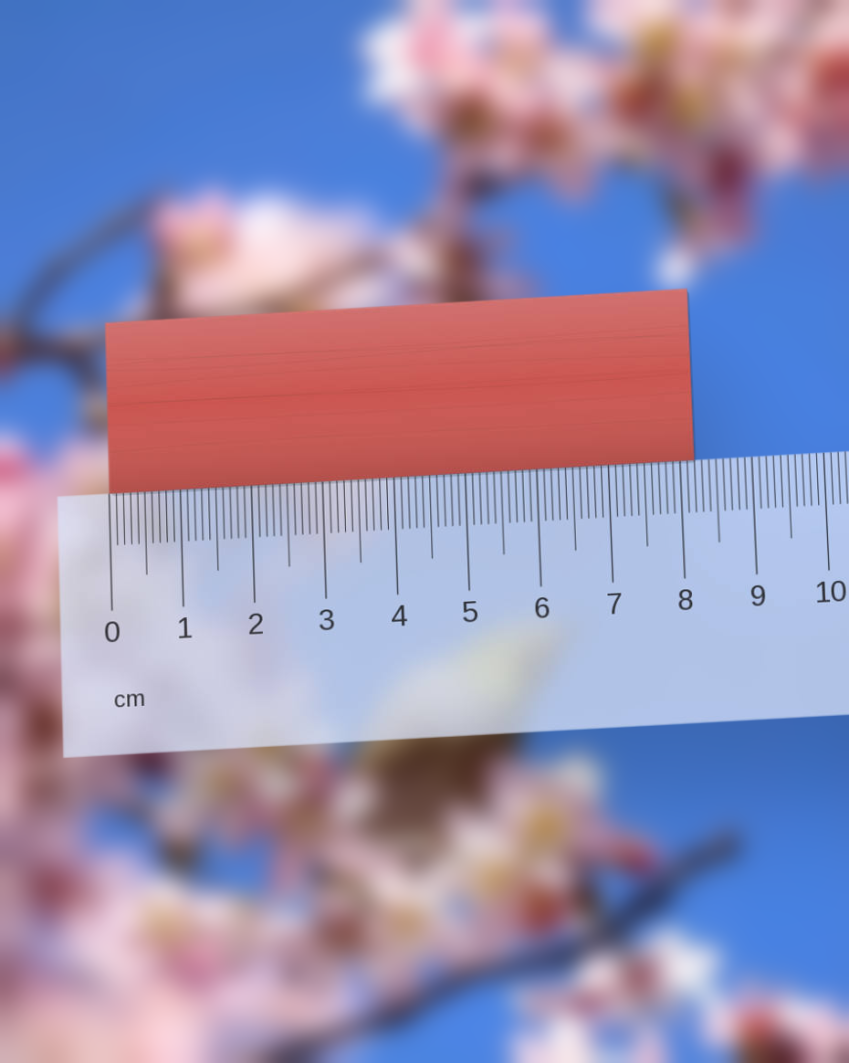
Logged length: 8.2 (cm)
